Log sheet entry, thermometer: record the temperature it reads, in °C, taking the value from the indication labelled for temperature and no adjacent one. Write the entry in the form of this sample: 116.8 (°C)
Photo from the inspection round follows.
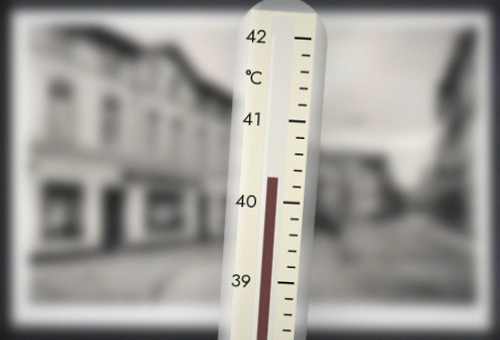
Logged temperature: 40.3 (°C)
